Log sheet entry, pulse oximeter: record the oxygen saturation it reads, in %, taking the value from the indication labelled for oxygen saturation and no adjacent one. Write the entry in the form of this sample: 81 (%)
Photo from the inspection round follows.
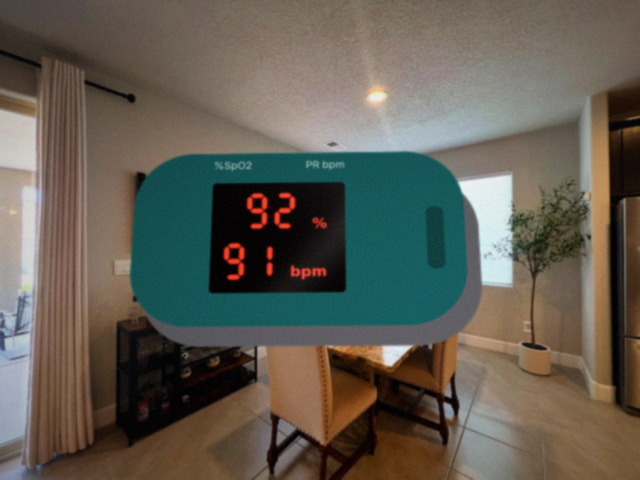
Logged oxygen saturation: 92 (%)
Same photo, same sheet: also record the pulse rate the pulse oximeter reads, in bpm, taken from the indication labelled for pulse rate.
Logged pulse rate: 91 (bpm)
